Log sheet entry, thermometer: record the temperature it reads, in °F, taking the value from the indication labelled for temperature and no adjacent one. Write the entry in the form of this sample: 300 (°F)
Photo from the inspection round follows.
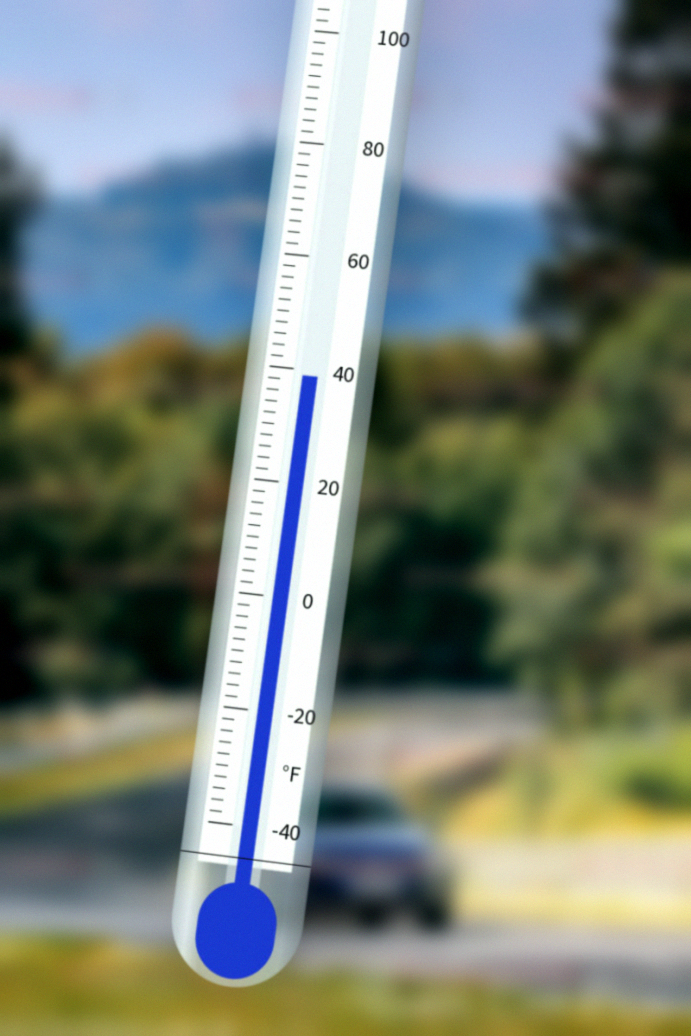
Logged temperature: 39 (°F)
